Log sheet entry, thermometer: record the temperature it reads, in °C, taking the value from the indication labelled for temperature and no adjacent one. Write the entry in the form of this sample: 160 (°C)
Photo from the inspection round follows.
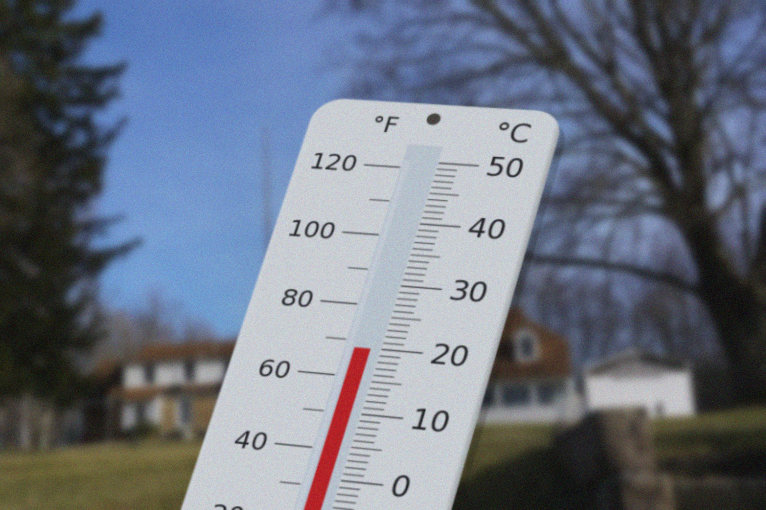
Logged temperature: 20 (°C)
